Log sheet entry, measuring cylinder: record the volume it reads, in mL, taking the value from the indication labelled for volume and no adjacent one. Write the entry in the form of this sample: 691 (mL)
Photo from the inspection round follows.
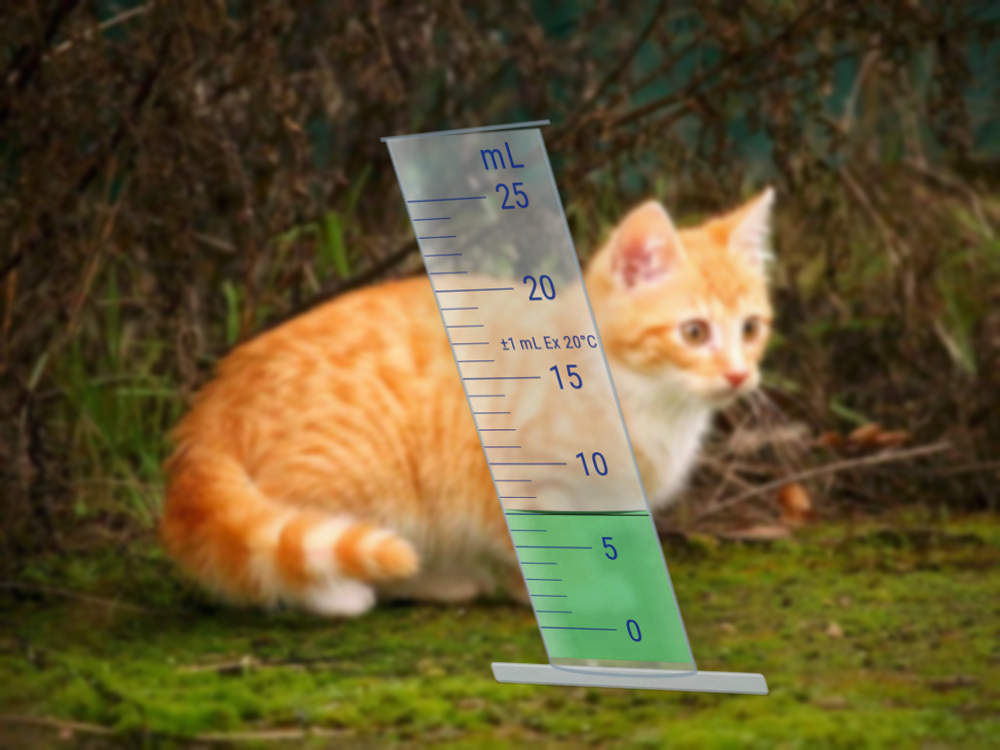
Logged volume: 7 (mL)
